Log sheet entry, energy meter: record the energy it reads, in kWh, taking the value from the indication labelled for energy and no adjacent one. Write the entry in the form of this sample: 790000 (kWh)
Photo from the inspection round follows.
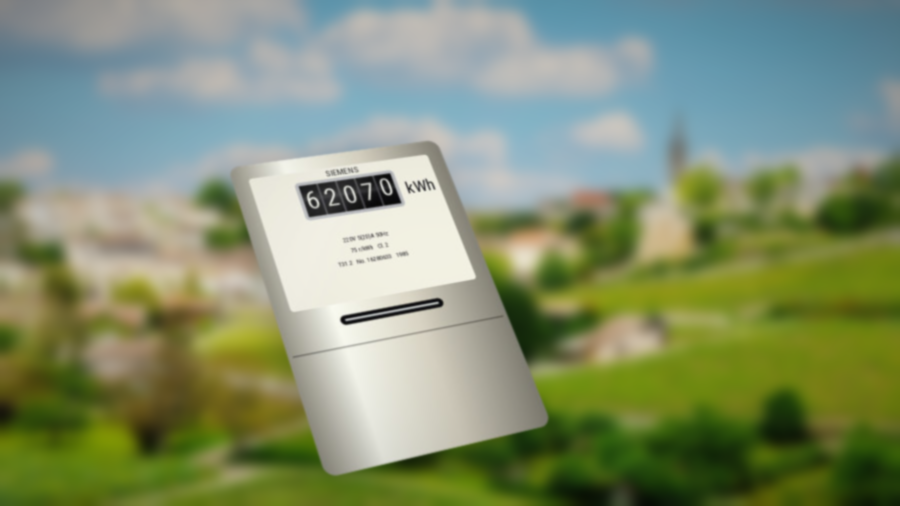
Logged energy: 62070 (kWh)
